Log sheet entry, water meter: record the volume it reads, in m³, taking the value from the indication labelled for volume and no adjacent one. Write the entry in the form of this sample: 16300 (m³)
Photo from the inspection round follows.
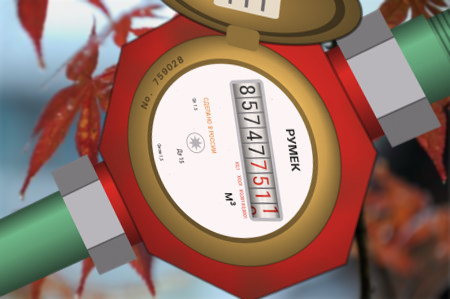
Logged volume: 85747.7511 (m³)
